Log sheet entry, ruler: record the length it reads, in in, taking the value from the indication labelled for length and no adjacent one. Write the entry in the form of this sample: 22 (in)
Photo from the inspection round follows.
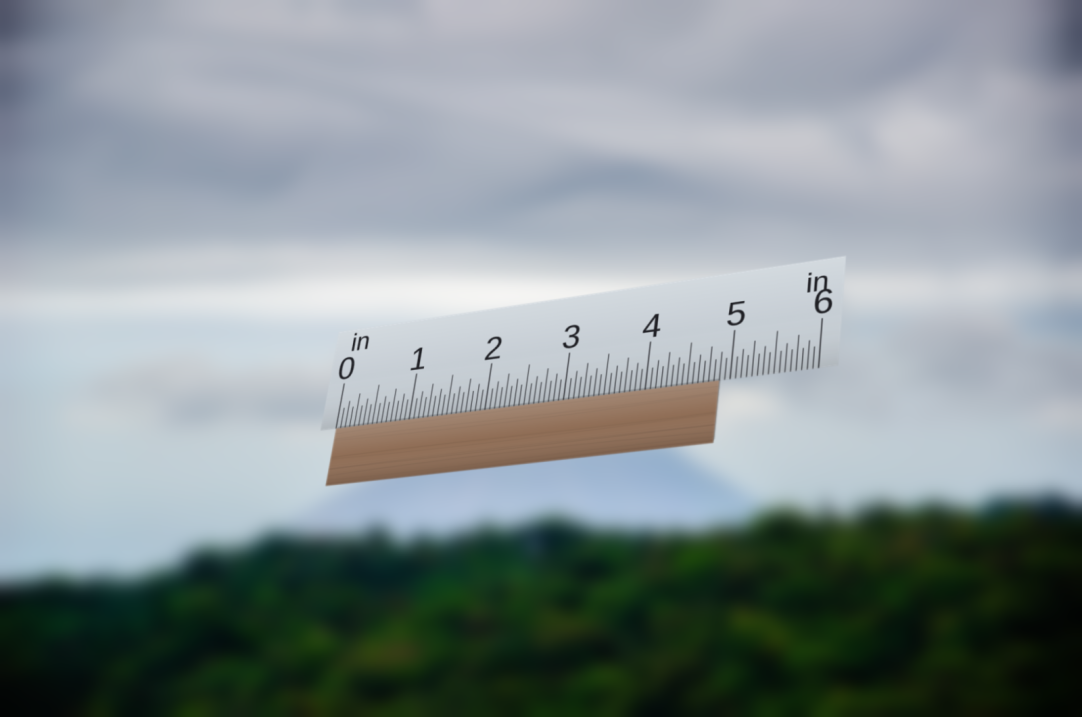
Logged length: 4.875 (in)
